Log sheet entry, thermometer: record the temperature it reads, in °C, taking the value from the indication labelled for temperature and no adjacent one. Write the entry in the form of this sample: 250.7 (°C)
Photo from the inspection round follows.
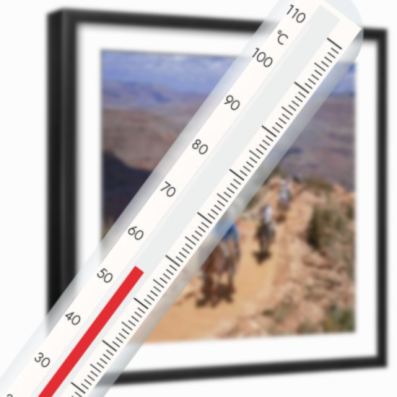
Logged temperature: 55 (°C)
